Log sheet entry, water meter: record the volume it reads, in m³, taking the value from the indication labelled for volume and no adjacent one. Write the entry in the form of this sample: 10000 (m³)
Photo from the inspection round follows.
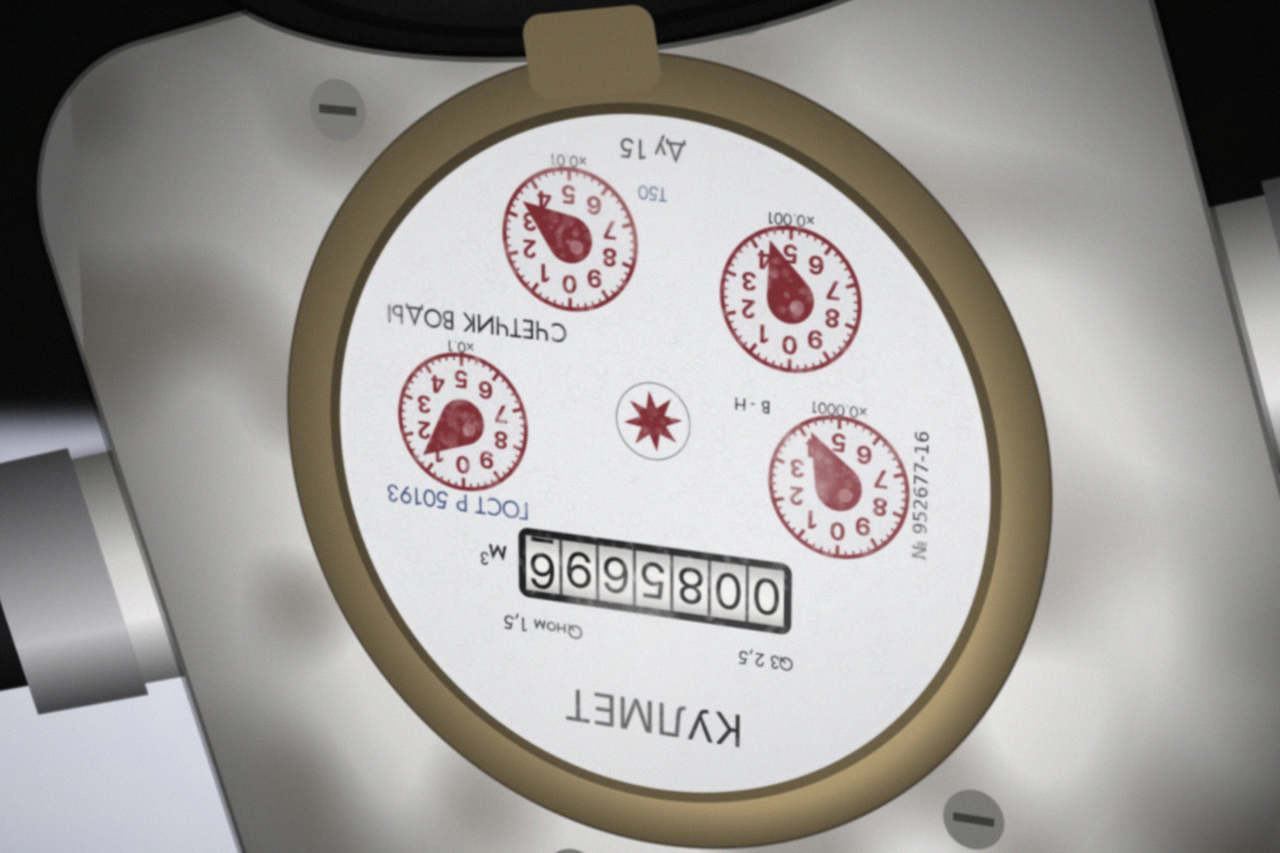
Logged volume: 85696.1344 (m³)
